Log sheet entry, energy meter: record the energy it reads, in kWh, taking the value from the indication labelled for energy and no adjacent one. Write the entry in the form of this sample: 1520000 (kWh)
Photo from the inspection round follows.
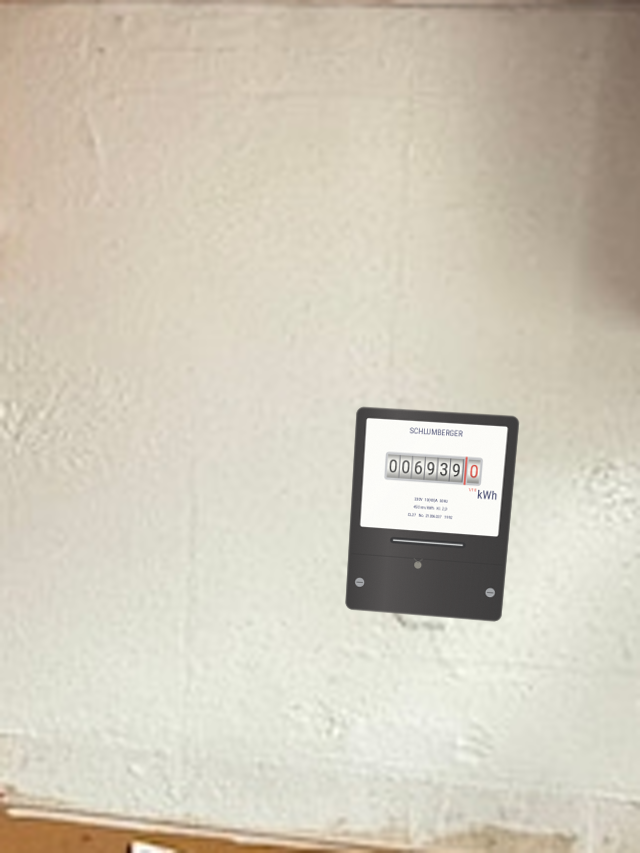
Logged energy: 6939.0 (kWh)
